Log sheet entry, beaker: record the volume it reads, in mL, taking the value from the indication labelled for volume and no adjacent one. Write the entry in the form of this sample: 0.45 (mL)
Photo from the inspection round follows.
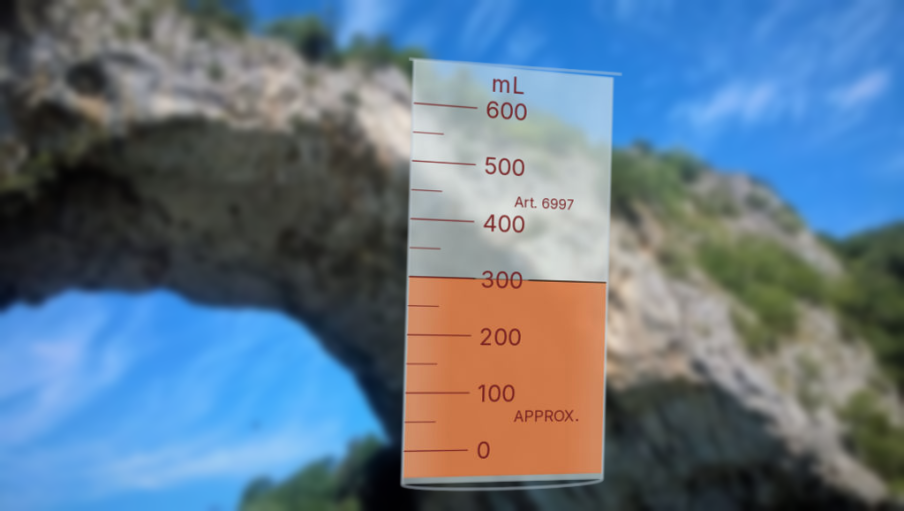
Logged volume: 300 (mL)
